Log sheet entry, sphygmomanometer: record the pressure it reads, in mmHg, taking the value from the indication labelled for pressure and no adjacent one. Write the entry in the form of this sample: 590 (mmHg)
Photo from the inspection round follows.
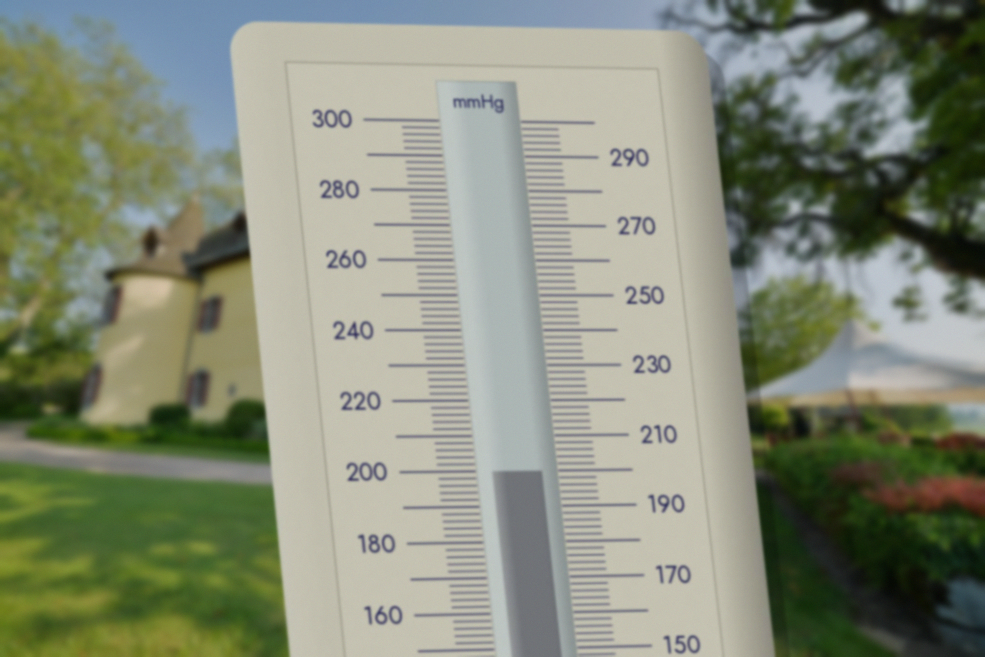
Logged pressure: 200 (mmHg)
